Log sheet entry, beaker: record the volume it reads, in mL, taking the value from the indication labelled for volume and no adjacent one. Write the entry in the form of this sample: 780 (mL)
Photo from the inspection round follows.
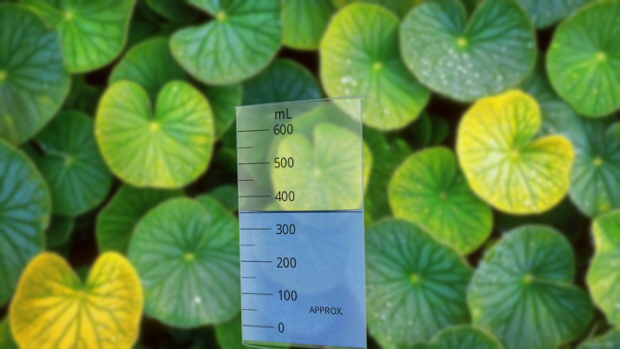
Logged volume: 350 (mL)
